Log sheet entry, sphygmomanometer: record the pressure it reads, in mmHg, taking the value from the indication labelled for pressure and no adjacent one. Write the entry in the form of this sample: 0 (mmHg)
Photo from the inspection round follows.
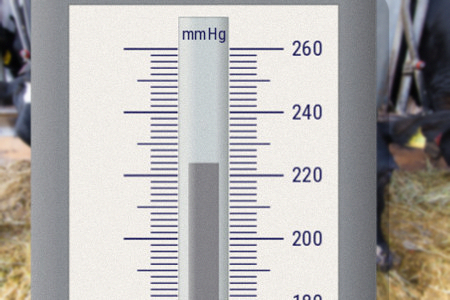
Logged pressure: 224 (mmHg)
